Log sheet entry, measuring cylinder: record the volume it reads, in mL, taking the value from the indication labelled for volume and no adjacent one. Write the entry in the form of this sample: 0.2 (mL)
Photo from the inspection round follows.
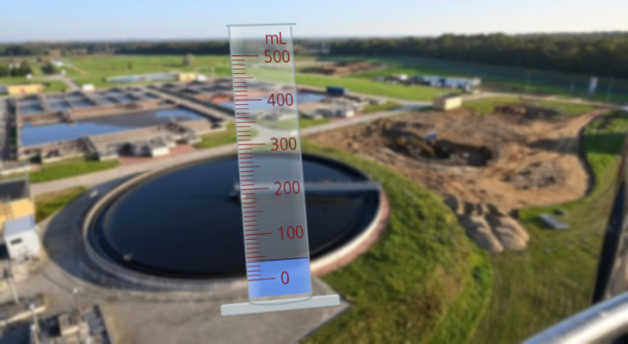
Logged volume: 40 (mL)
